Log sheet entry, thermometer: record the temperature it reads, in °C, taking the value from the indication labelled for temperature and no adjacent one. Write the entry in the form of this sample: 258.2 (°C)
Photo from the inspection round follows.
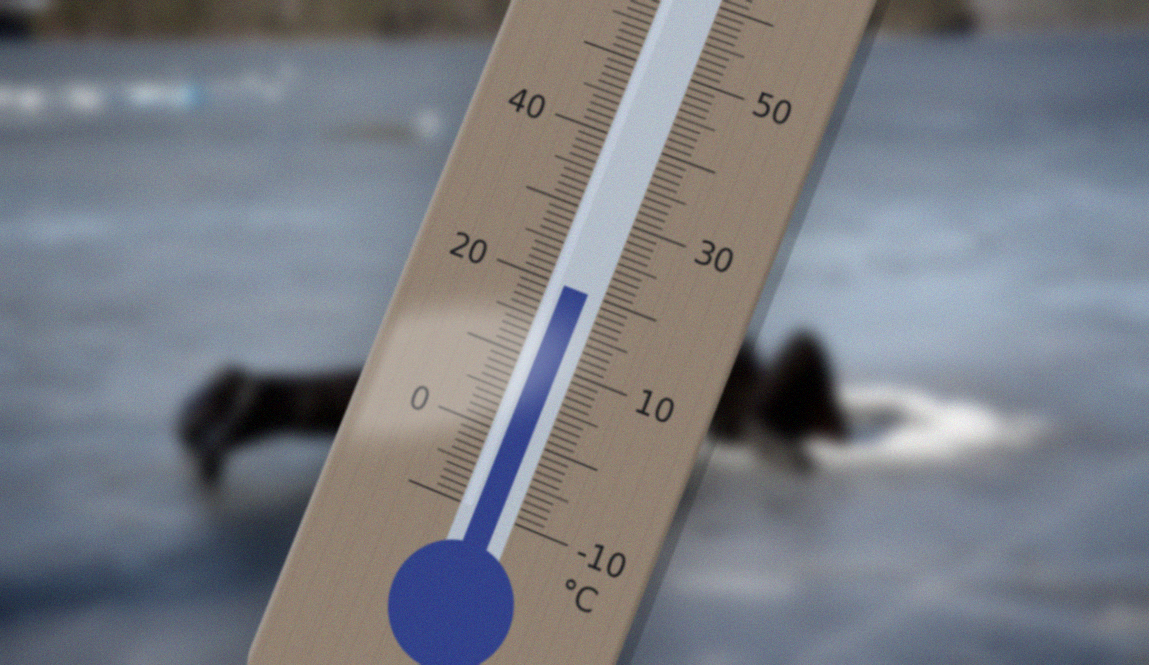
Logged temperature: 20 (°C)
